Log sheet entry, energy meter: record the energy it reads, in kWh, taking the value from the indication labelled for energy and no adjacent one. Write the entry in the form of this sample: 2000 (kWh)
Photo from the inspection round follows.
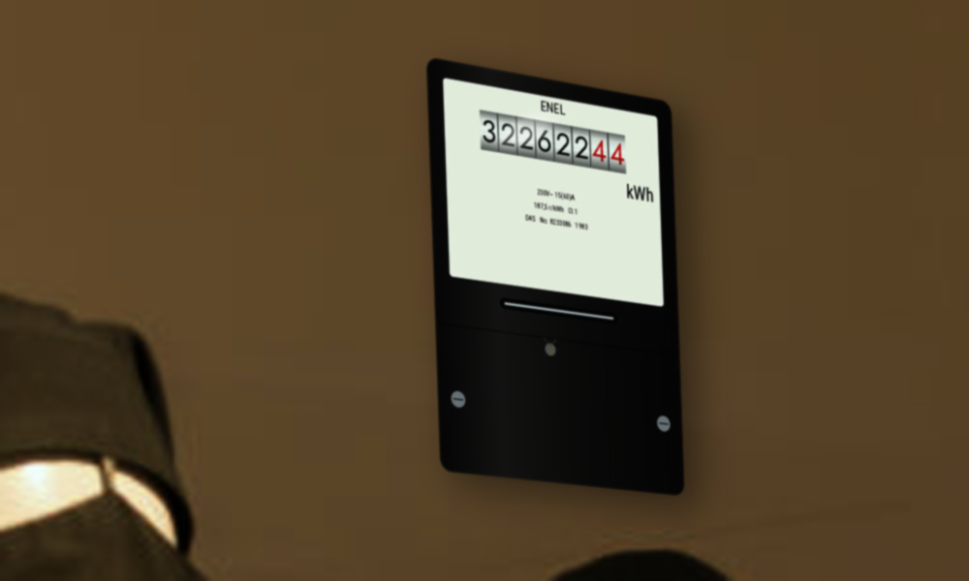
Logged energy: 322622.44 (kWh)
